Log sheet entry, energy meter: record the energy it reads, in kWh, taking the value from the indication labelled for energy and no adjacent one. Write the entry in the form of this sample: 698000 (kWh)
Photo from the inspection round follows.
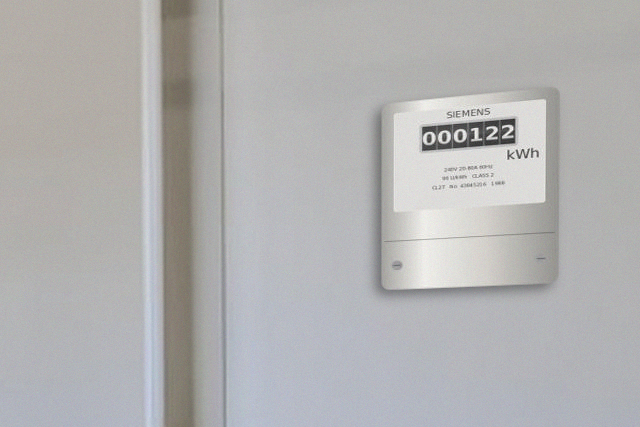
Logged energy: 122 (kWh)
